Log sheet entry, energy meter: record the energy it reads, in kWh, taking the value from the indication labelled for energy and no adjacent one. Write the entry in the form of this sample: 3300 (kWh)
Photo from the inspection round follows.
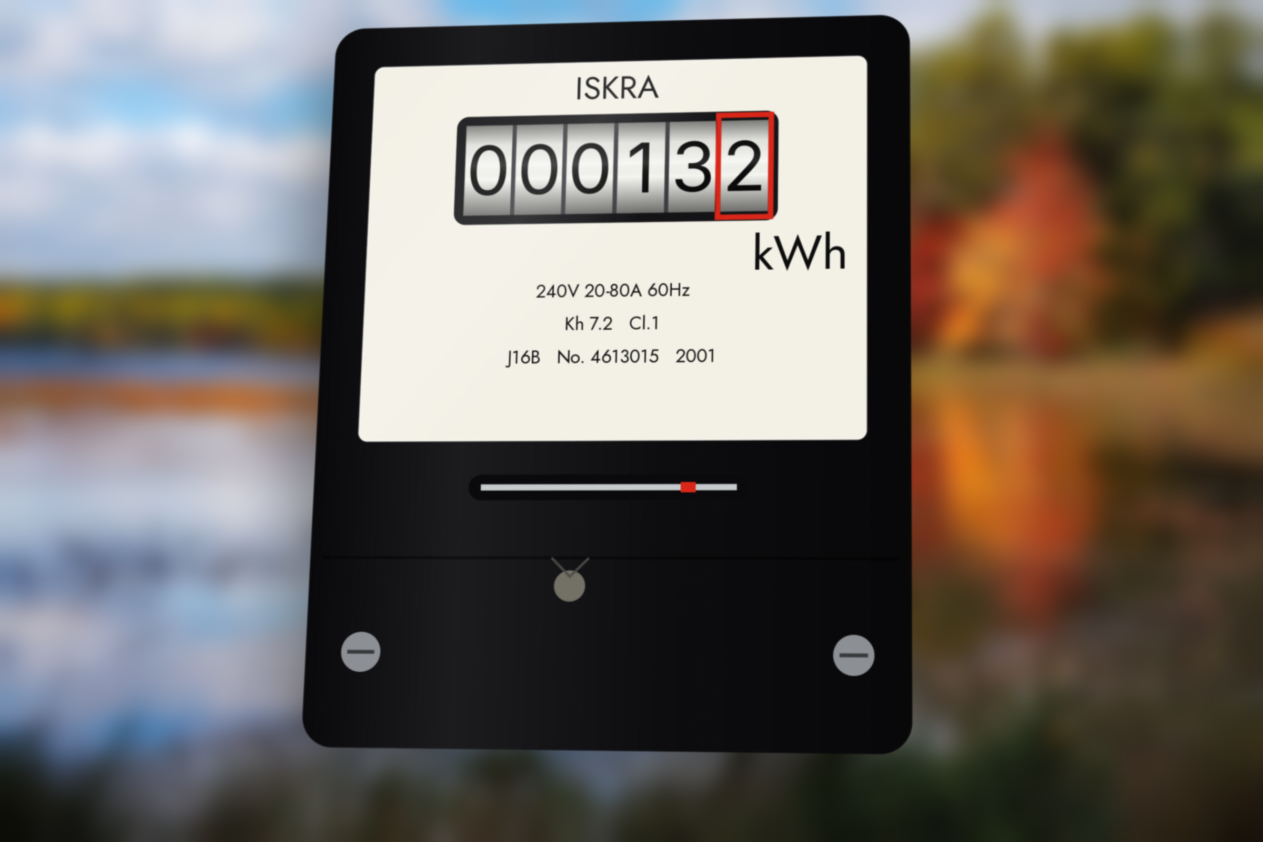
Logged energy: 13.2 (kWh)
